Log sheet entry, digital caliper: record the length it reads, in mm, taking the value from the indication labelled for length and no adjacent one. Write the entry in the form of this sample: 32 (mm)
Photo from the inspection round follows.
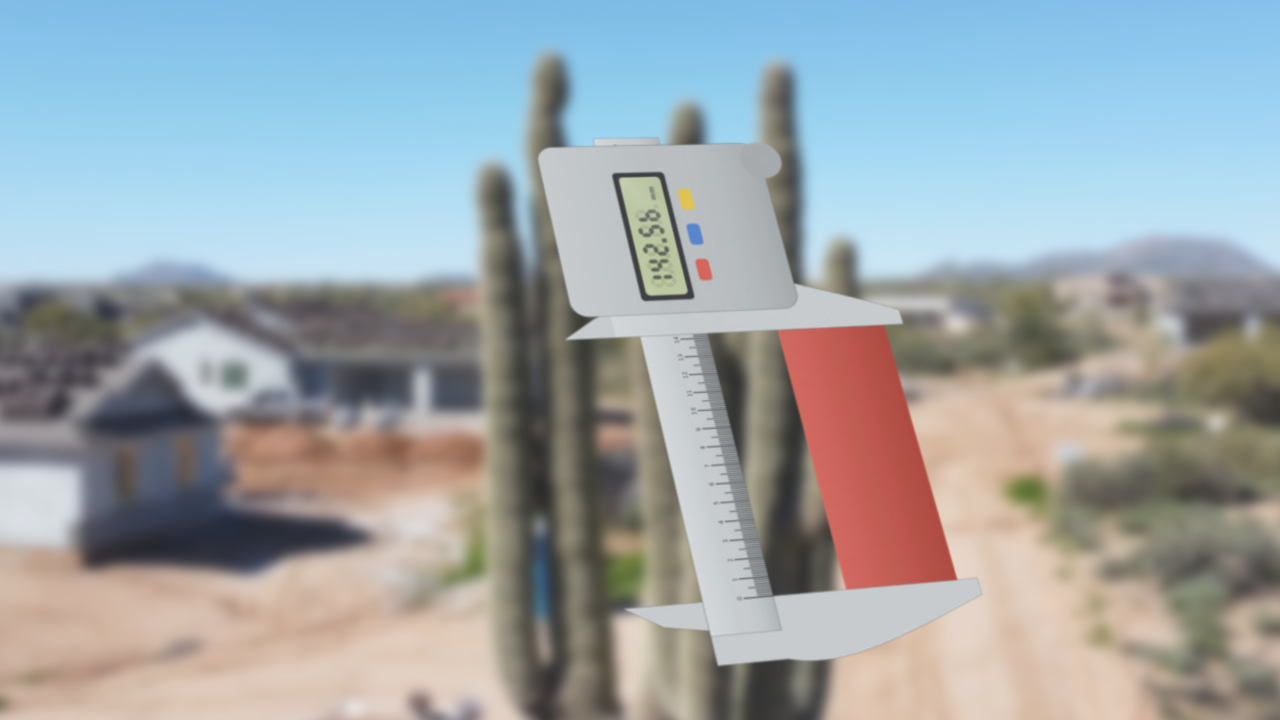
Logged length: 142.56 (mm)
